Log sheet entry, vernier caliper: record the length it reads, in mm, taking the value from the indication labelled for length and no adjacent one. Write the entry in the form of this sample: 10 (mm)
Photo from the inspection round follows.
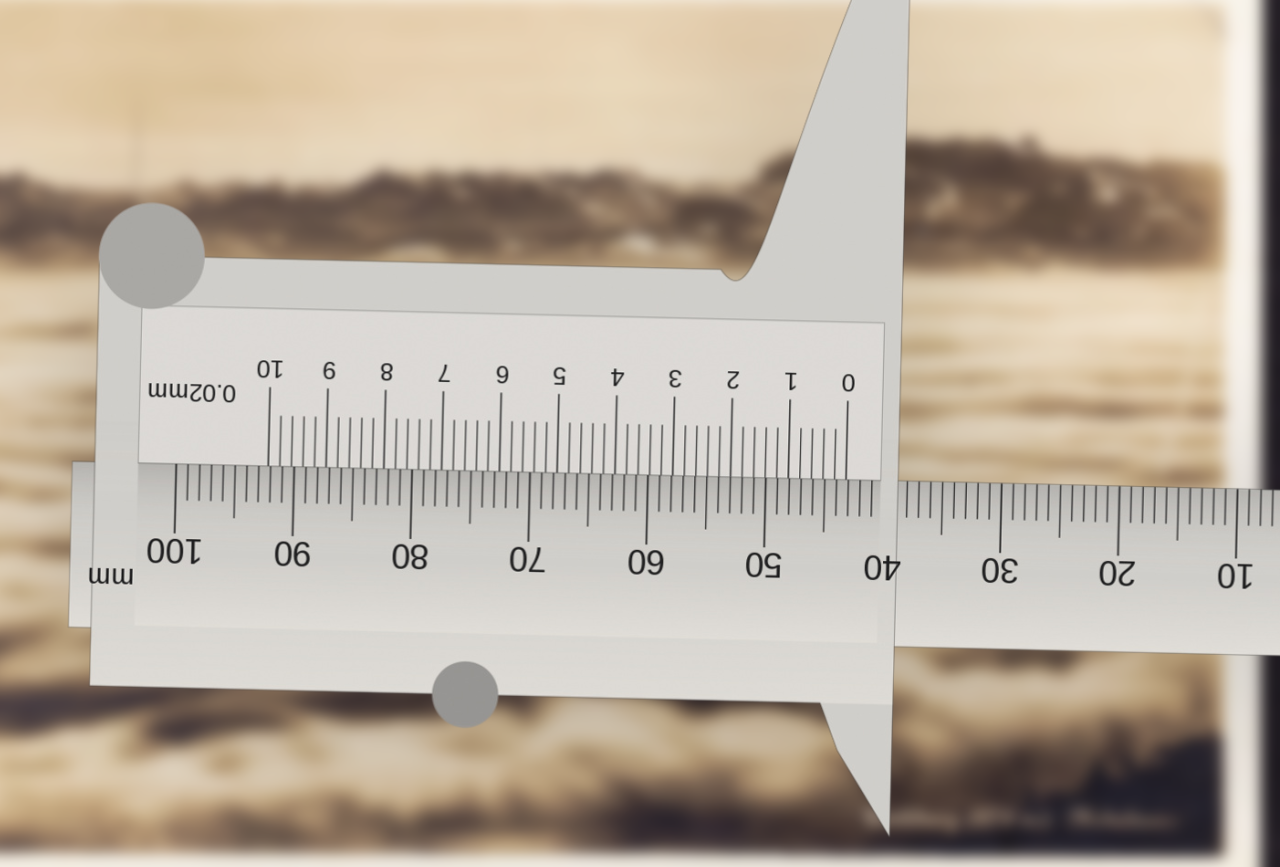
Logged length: 43.2 (mm)
